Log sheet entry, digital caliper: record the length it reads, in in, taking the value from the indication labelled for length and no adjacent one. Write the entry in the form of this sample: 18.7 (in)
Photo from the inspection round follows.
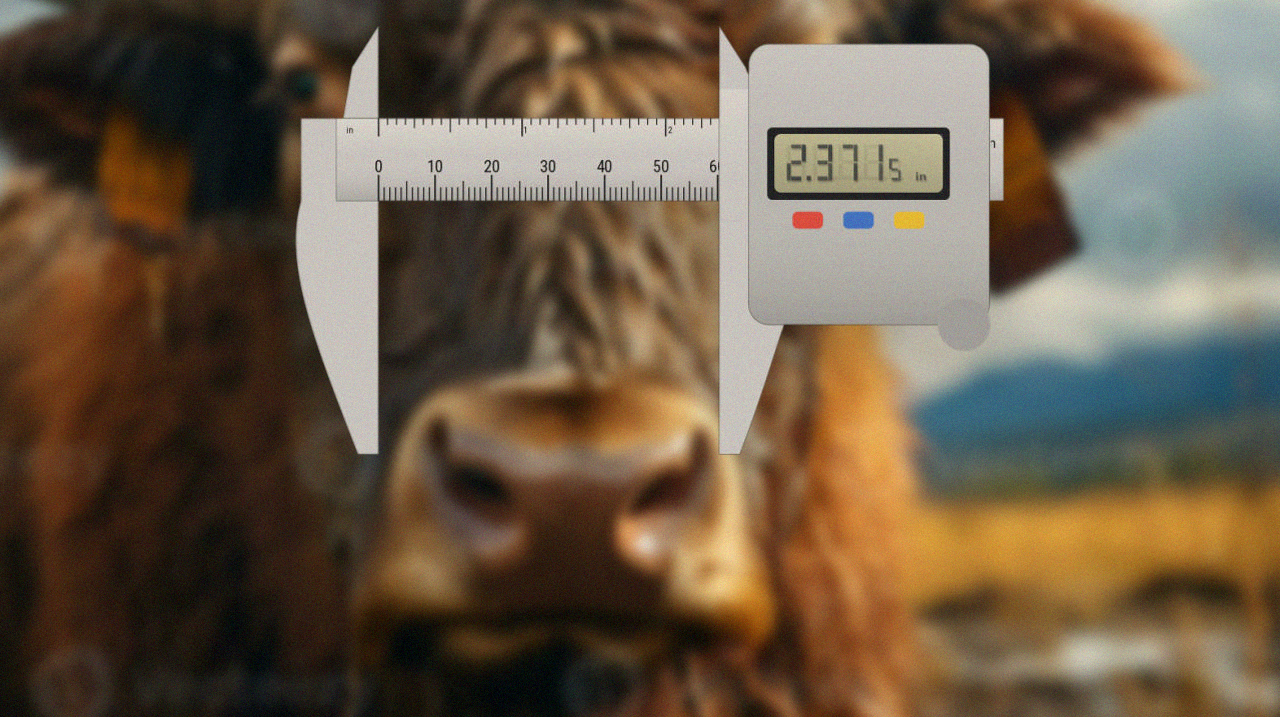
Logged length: 2.3715 (in)
